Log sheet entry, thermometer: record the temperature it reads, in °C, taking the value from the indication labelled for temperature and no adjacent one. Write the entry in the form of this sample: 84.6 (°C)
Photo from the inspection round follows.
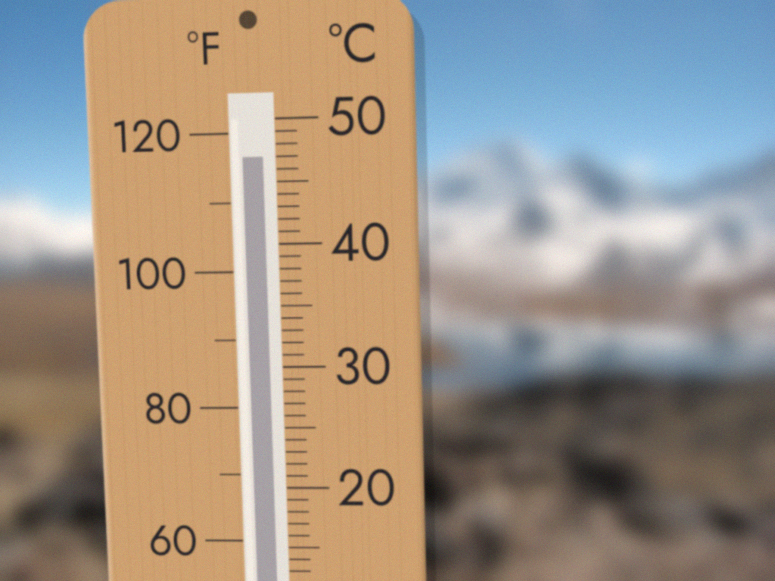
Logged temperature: 47 (°C)
